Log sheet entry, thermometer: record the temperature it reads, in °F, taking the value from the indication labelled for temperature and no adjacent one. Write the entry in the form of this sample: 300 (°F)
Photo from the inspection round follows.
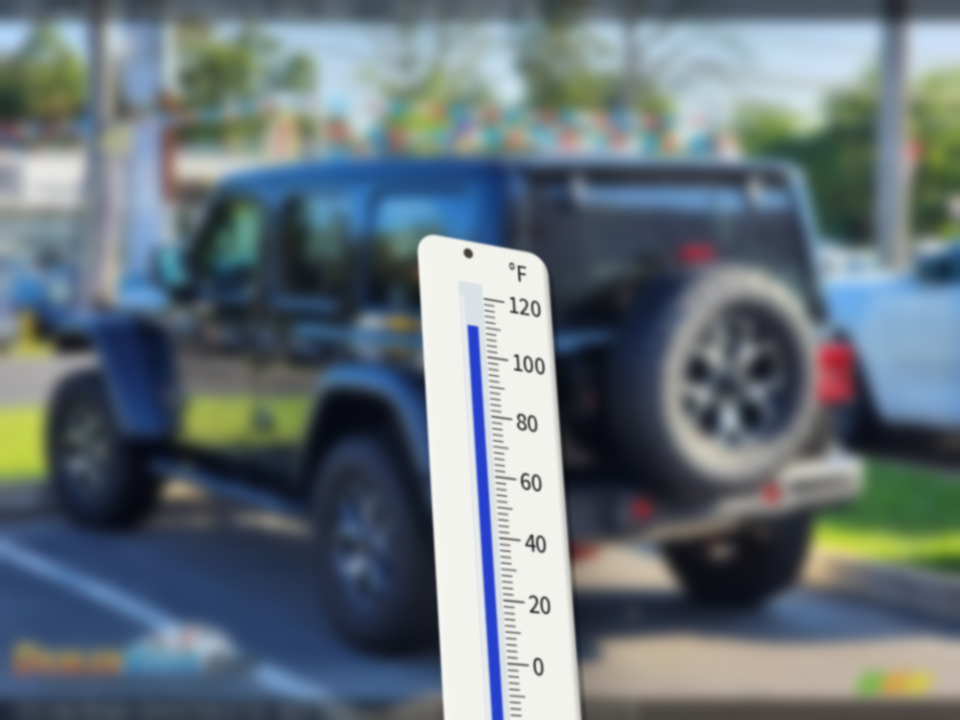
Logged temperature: 110 (°F)
